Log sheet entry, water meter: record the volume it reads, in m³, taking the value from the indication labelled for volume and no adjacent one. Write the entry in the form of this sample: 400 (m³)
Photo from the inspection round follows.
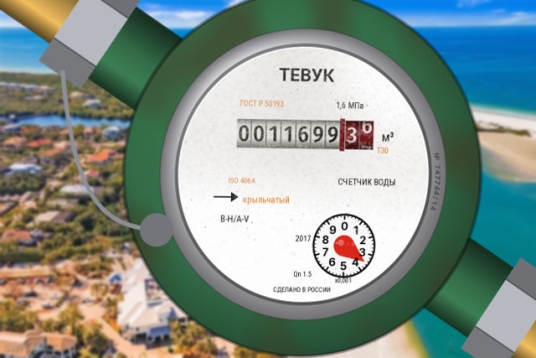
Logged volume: 11699.363 (m³)
